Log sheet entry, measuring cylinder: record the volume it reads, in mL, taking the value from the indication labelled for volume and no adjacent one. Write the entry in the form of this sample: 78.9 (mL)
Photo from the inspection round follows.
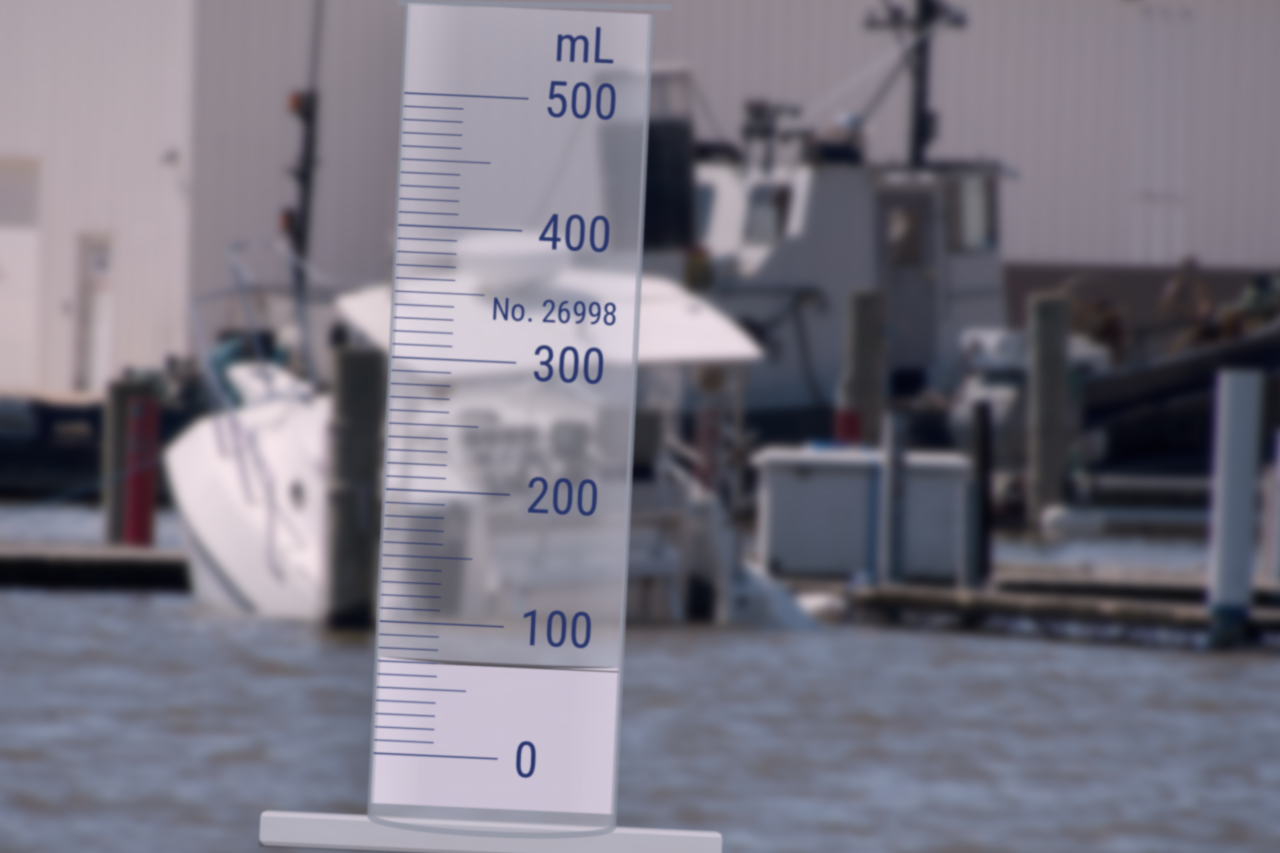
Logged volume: 70 (mL)
